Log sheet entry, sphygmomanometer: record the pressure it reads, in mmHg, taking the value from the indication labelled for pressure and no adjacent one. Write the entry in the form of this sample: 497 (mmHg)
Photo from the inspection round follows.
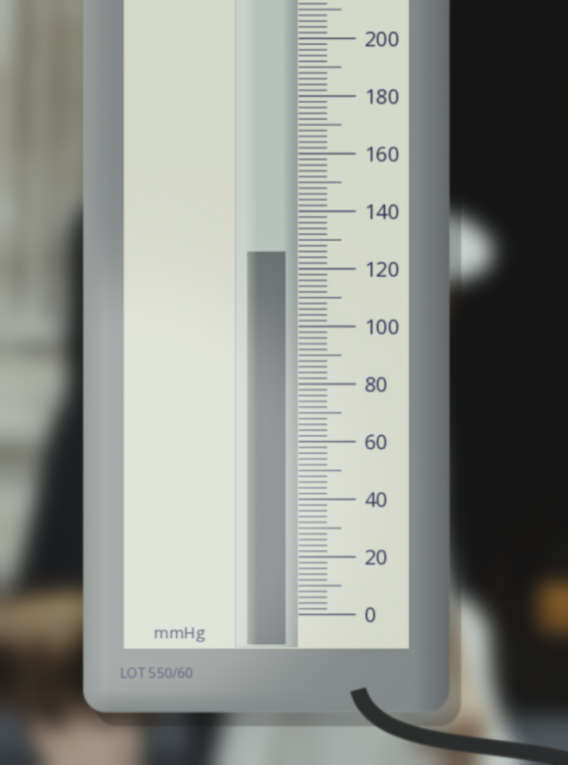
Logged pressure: 126 (mmHg)
